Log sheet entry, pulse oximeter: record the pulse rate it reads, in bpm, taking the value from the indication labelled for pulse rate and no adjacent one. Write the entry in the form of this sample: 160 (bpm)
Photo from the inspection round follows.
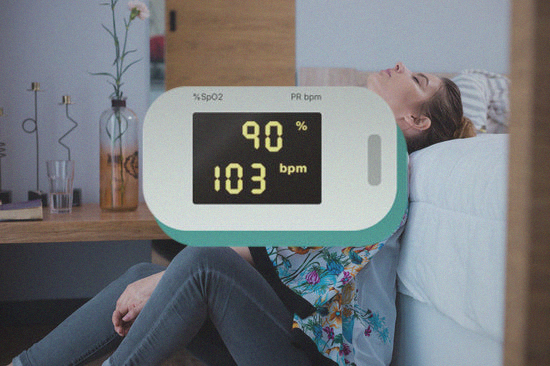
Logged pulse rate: 103 (bpm)
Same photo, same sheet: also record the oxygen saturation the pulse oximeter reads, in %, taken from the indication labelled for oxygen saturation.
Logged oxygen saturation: 90 (%)
